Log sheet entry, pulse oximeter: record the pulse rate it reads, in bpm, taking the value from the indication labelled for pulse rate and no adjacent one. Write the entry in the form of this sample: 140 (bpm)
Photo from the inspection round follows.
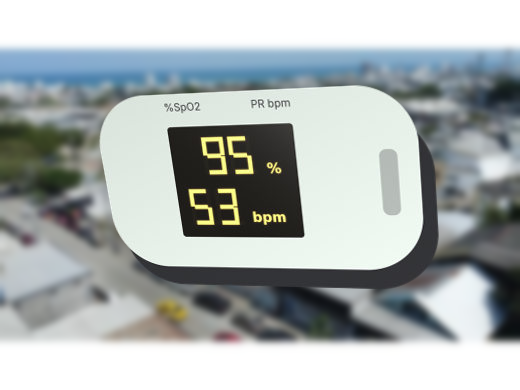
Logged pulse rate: 53 (bpm)
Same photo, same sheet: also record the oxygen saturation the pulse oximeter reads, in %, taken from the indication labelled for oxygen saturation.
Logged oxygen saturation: 95 (%)
